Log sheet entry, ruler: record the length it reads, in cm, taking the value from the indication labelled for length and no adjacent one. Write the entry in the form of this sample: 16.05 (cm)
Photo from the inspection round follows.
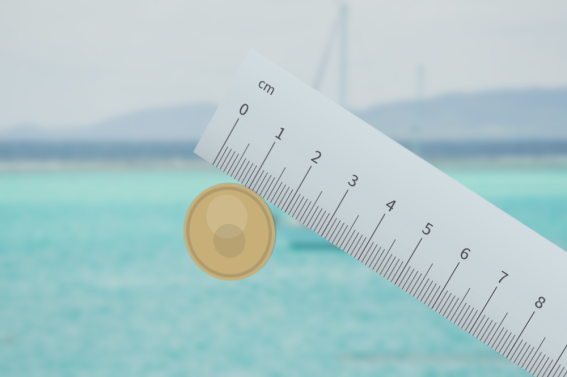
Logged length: 2.2 (cm)
